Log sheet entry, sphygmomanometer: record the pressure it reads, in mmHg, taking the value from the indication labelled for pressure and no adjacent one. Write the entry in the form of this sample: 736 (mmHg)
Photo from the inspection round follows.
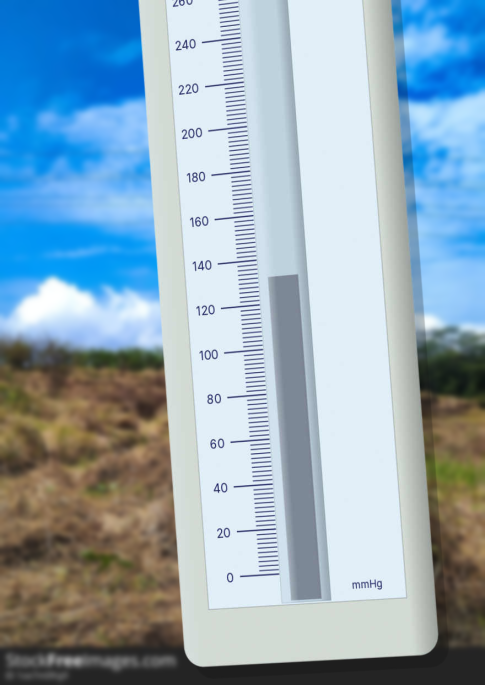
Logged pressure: 132 (mmHg)
